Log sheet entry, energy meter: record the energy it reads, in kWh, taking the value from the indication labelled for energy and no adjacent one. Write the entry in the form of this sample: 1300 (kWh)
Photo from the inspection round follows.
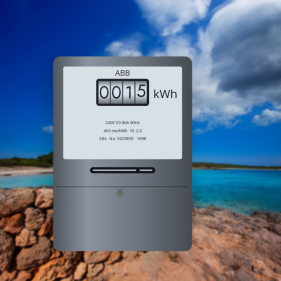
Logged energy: 15 (kWh)
